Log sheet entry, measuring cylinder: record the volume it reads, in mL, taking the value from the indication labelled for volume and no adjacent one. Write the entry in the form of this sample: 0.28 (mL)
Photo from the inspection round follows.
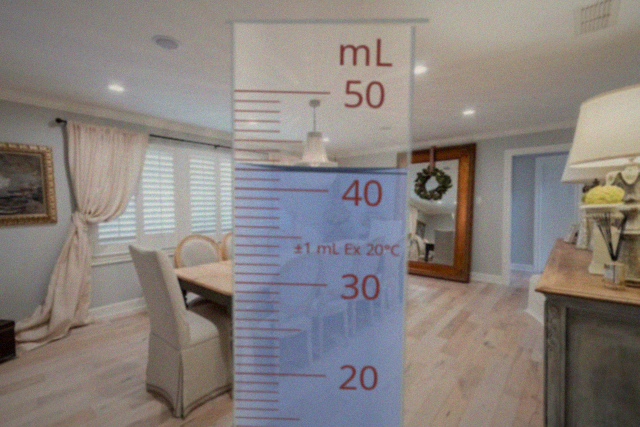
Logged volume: 42 (mL)
